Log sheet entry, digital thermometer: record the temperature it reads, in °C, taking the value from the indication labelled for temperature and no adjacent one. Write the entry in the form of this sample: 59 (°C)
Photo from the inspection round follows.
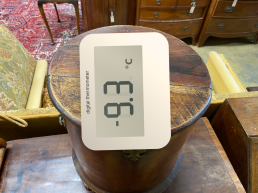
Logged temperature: -9.3 (°C)
